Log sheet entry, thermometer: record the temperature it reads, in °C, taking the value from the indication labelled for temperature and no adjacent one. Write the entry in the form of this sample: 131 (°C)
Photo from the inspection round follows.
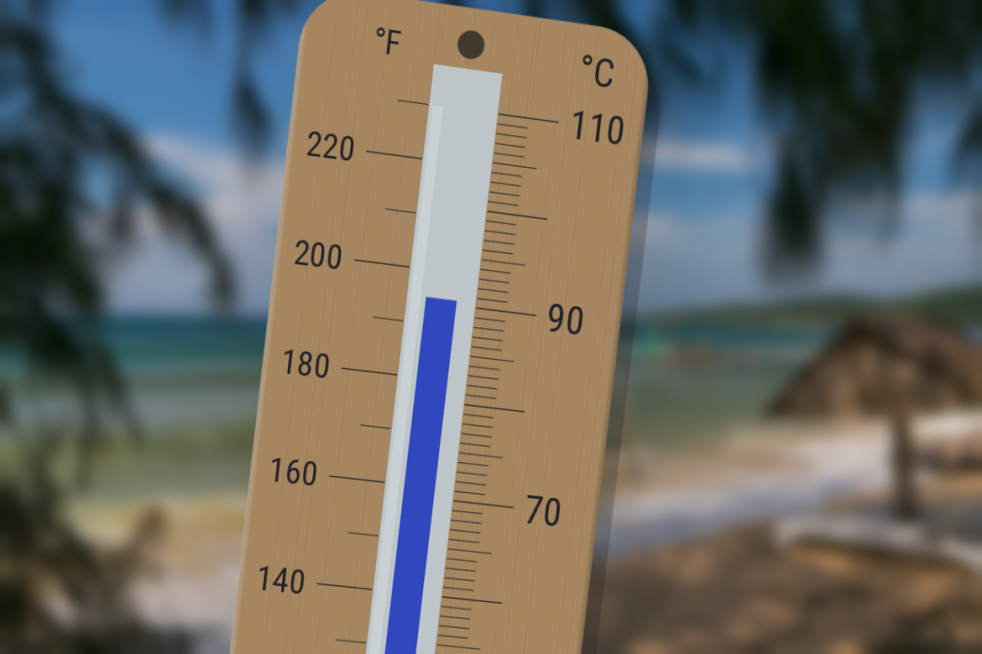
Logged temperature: 90.5 (°C)
